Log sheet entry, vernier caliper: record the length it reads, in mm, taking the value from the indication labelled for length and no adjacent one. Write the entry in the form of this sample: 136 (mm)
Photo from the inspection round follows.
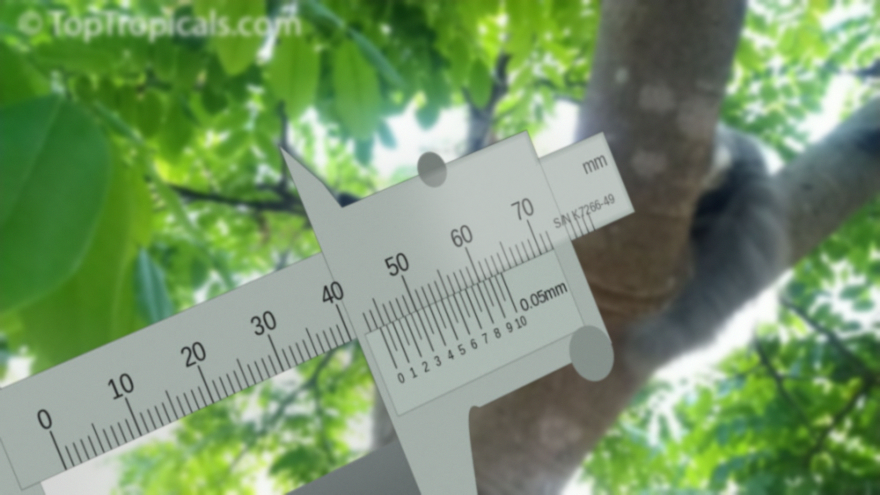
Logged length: 44.4 (mm)
